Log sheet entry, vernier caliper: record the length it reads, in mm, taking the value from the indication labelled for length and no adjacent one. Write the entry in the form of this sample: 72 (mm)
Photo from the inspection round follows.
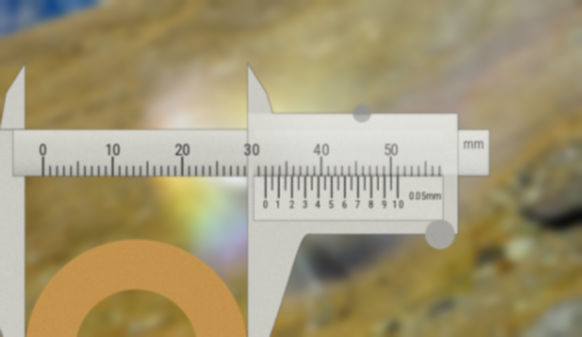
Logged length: 32.0 (mm)
